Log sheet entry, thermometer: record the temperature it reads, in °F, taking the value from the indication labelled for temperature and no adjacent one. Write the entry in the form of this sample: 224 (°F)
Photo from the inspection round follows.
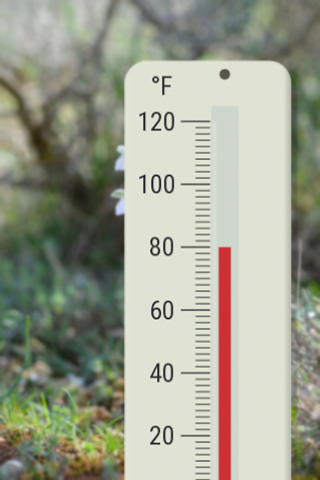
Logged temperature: 80 (°F)
